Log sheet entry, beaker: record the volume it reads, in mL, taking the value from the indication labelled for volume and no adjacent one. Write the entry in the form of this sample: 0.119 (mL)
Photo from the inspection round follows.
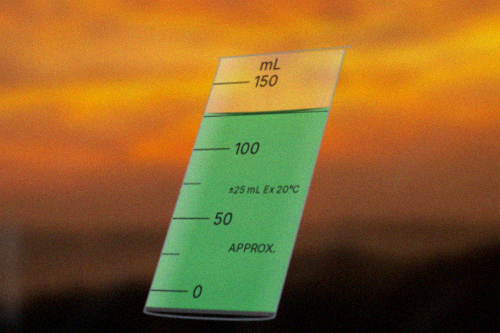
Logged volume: 125 (mL)
